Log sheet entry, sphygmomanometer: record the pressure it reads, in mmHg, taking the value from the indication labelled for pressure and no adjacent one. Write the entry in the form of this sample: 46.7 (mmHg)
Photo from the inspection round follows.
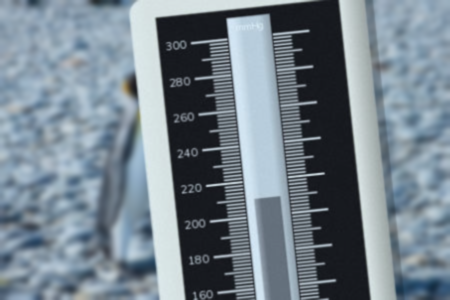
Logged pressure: 210 (mmHg)
